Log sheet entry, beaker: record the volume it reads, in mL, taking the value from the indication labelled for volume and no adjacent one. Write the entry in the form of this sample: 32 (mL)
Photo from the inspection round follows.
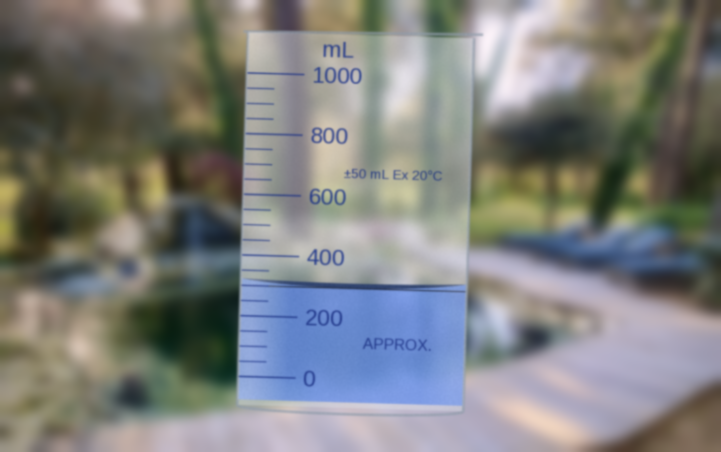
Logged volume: 300 (mL)
